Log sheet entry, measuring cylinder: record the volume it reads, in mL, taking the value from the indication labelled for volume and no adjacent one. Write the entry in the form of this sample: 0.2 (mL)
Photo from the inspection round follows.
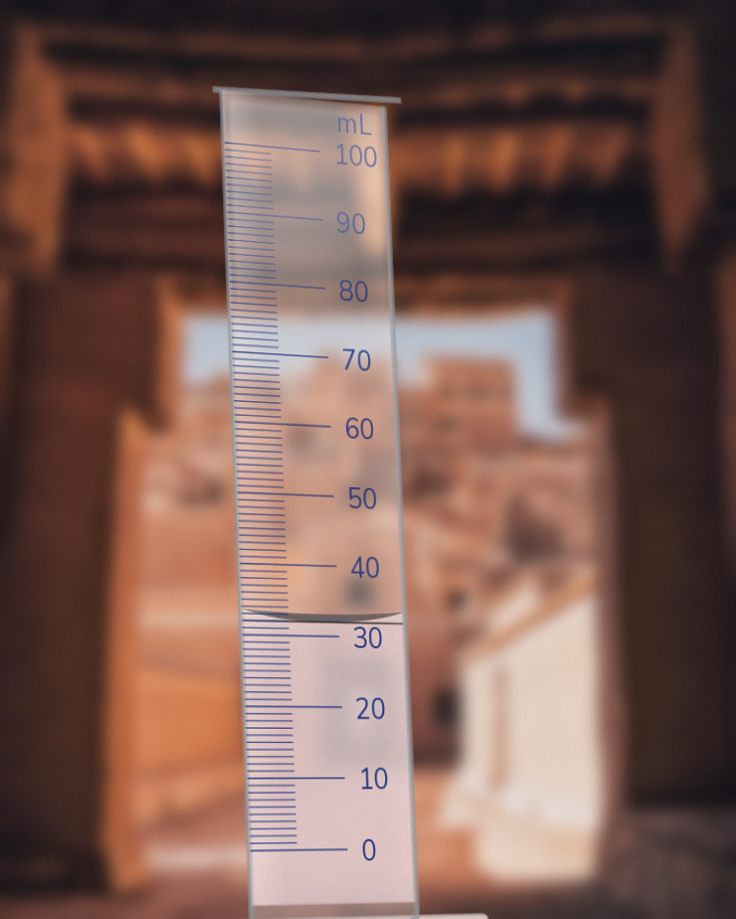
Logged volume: 32 (mL)
